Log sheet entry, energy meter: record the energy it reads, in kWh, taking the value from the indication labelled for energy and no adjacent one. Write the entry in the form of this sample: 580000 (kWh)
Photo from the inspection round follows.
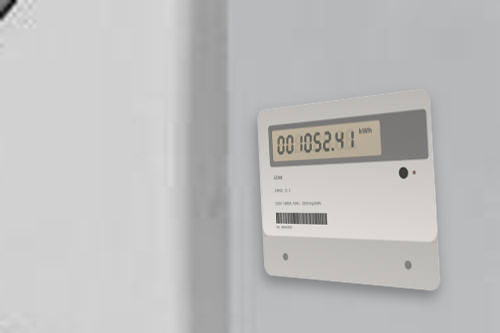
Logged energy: 1052.41 (kWh)
